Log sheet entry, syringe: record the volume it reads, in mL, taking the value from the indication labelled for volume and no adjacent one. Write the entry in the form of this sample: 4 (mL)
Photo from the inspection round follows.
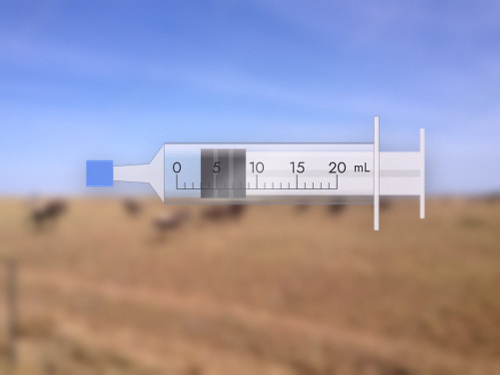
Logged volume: 3 (mL)
